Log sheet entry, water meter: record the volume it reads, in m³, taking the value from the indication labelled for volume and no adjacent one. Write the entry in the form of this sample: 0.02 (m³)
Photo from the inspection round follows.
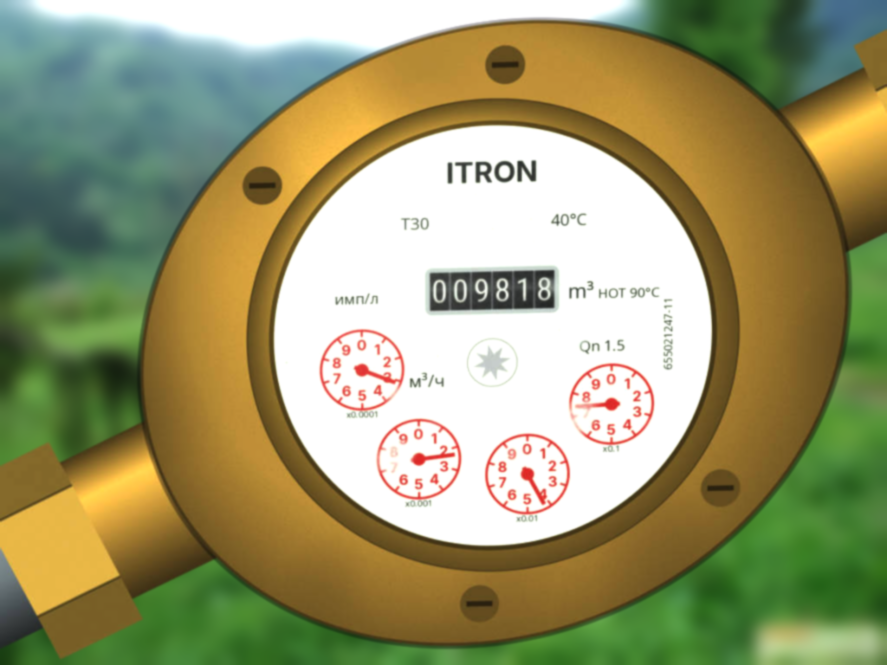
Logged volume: 9818.7423 (m³)
